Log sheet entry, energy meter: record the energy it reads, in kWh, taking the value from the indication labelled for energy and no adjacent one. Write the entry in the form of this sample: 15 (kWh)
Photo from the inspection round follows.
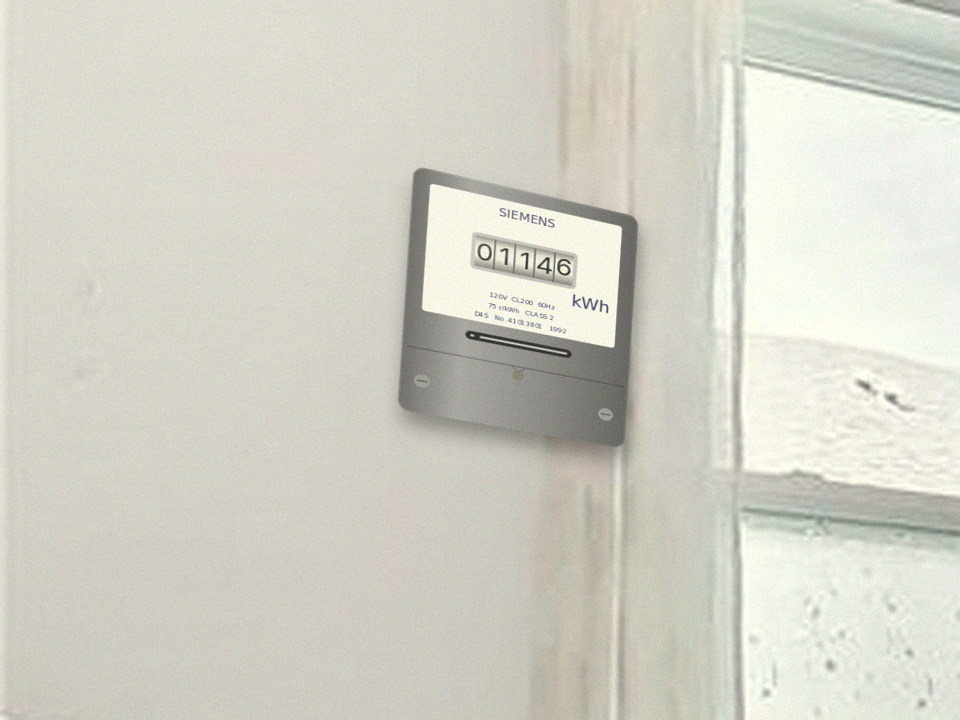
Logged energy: 1146 (kWh)
